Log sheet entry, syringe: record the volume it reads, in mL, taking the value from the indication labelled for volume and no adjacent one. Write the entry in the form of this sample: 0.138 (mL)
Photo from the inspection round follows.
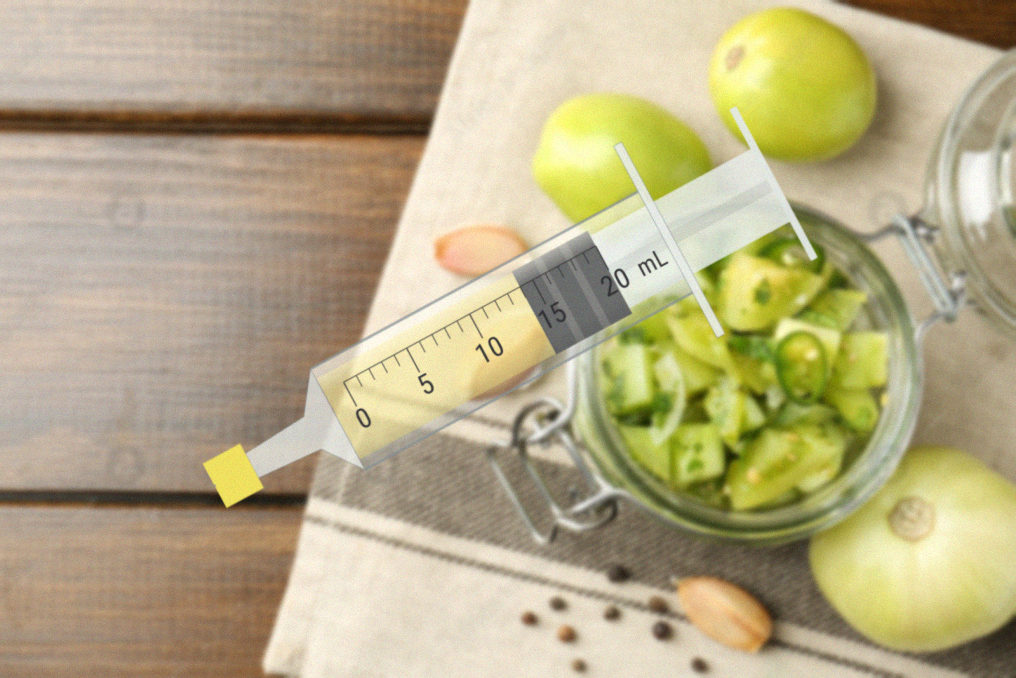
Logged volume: 14 (mL)
